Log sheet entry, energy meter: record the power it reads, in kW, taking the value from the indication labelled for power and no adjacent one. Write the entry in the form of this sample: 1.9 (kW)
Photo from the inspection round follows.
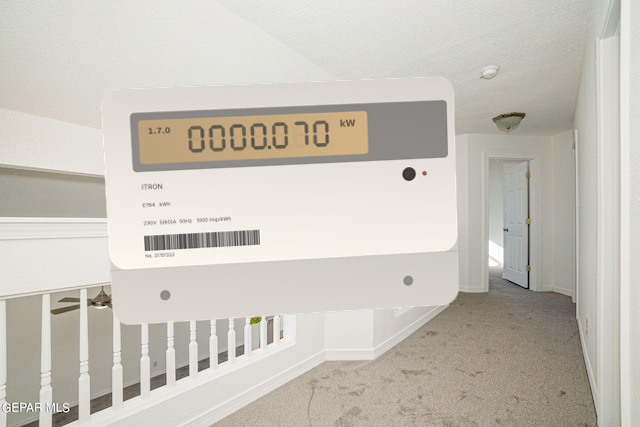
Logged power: 0.070 (kW)
